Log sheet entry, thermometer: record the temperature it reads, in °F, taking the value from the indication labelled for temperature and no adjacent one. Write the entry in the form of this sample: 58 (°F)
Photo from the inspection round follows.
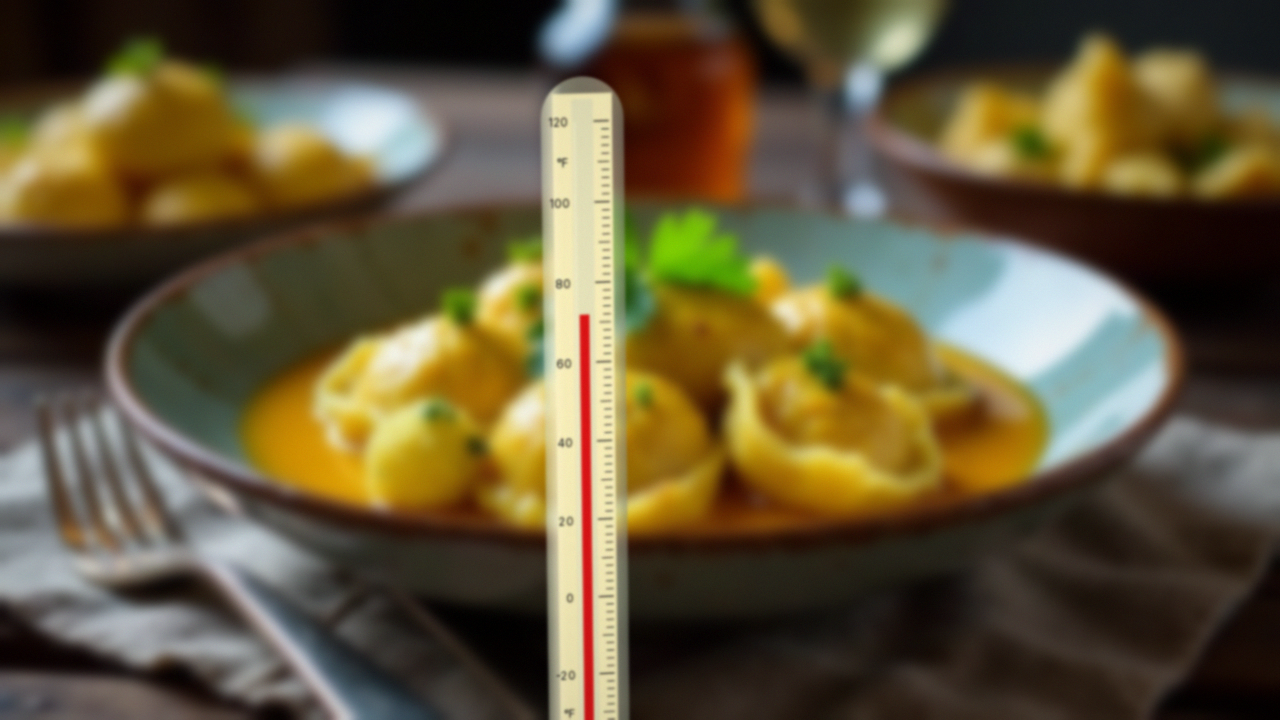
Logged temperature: 72 (°F)
